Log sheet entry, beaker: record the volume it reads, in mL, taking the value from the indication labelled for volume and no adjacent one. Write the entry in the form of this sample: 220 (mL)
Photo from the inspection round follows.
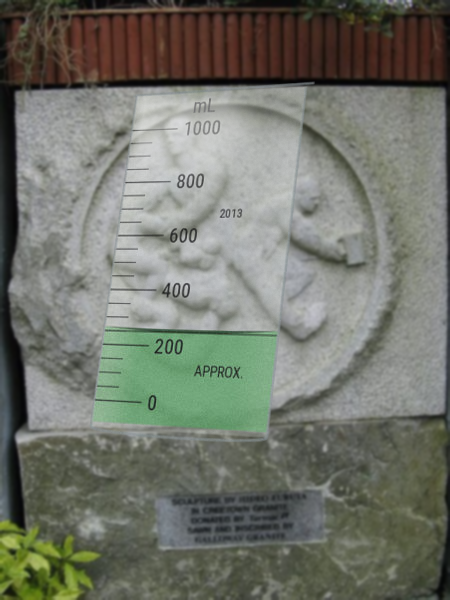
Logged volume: 250 (mL)
